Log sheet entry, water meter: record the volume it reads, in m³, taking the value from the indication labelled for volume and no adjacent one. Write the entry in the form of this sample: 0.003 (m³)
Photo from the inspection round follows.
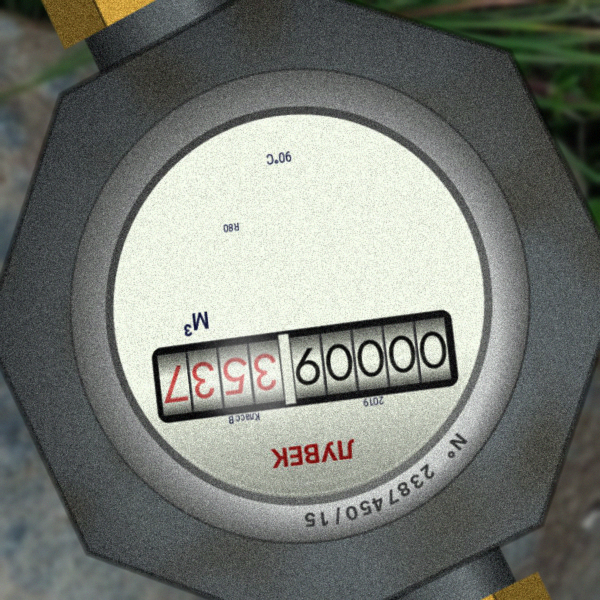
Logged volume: 9.3537 (m³)
